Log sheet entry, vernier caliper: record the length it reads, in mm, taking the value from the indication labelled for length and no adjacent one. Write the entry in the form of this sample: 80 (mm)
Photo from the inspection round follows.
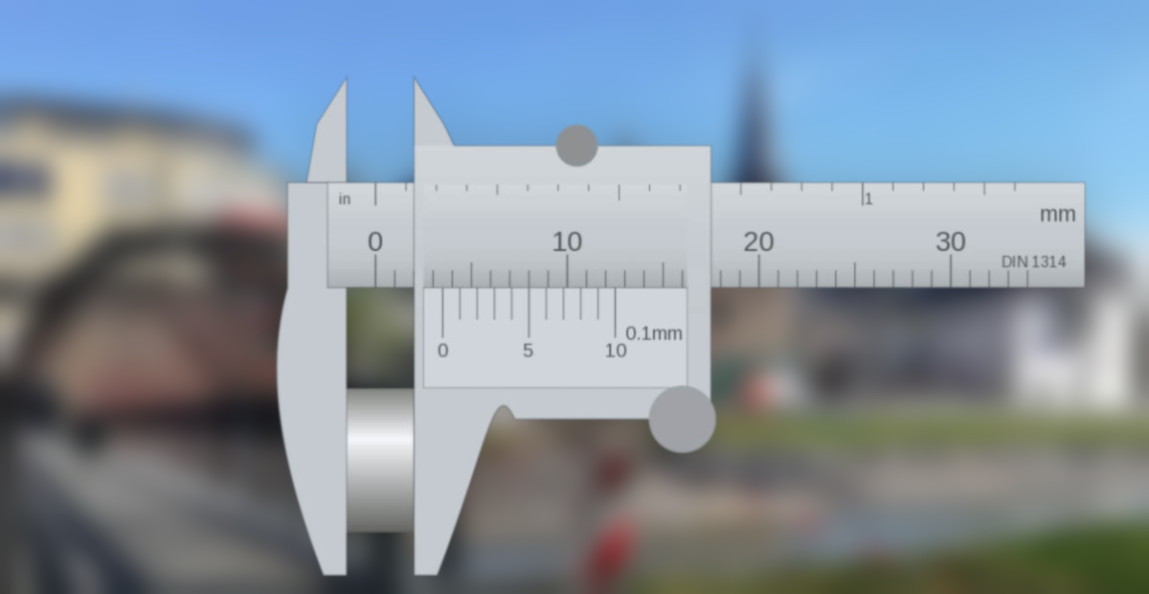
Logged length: 3.5 (mm)
